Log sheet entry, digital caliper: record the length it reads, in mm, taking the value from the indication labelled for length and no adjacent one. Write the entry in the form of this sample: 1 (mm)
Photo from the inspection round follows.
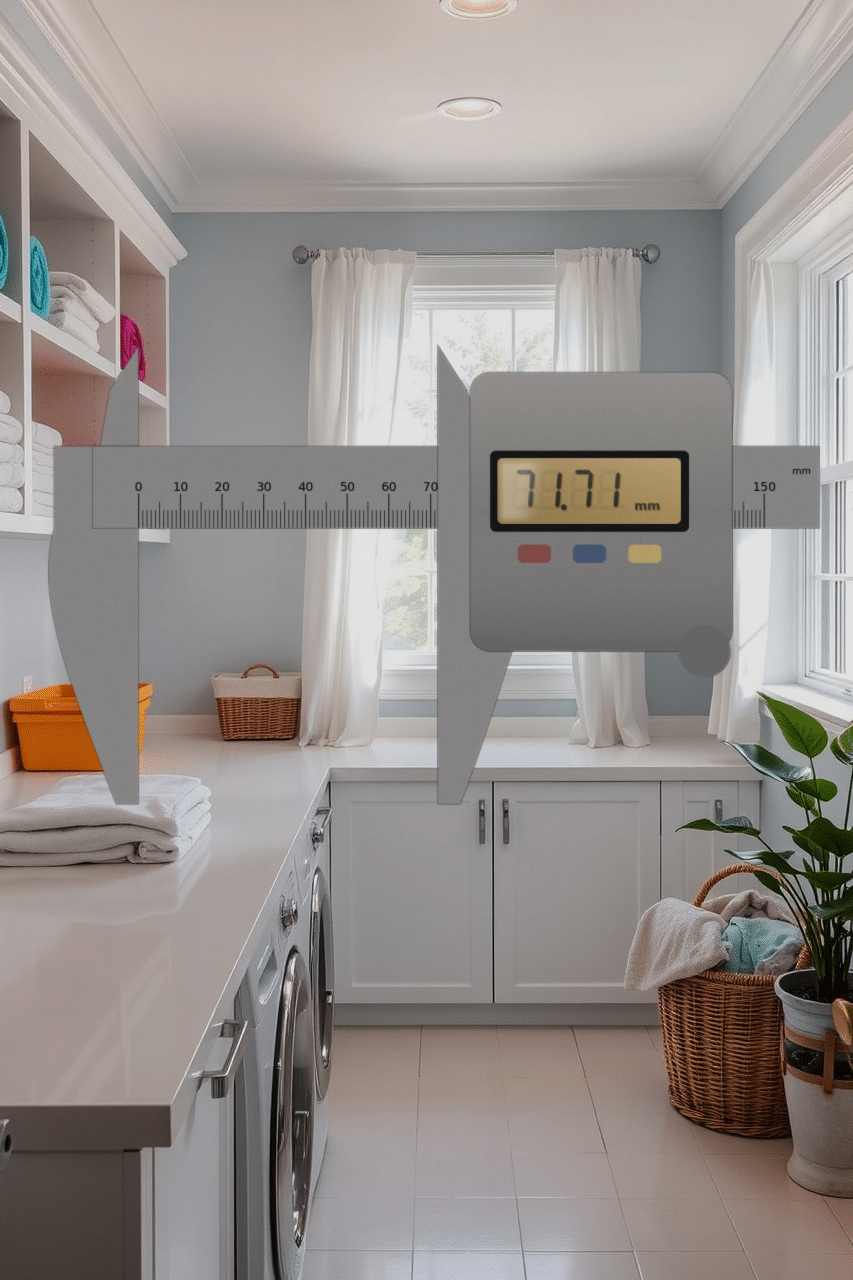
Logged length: 71.71 (mm)
